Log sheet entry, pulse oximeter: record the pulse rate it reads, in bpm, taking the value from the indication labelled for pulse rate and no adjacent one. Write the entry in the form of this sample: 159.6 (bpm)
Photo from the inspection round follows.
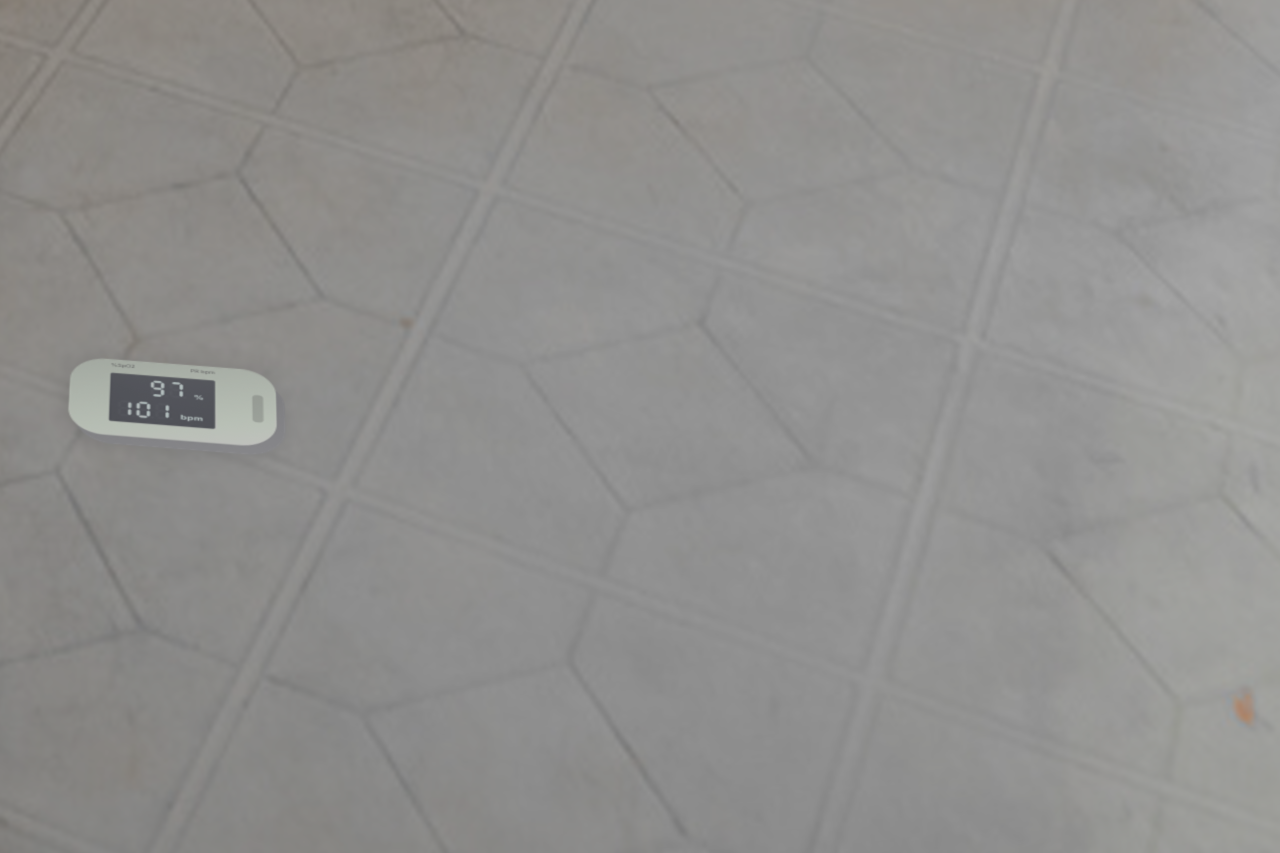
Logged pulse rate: 101 (bpm)
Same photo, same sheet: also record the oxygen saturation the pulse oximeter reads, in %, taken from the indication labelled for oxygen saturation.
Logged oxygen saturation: 97 (%)
